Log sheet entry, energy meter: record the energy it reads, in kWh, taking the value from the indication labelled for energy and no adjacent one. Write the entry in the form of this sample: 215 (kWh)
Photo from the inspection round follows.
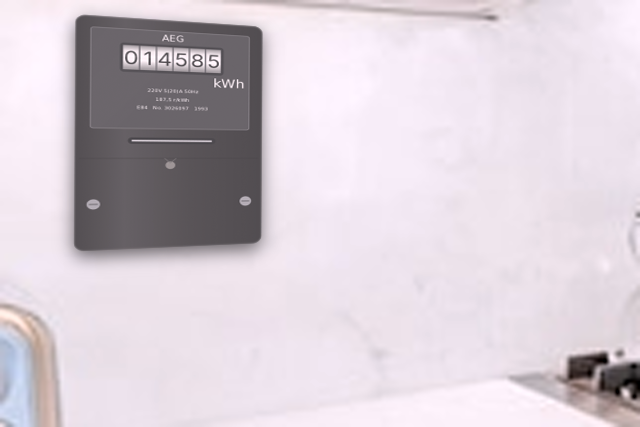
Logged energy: 14585 (kWh)
